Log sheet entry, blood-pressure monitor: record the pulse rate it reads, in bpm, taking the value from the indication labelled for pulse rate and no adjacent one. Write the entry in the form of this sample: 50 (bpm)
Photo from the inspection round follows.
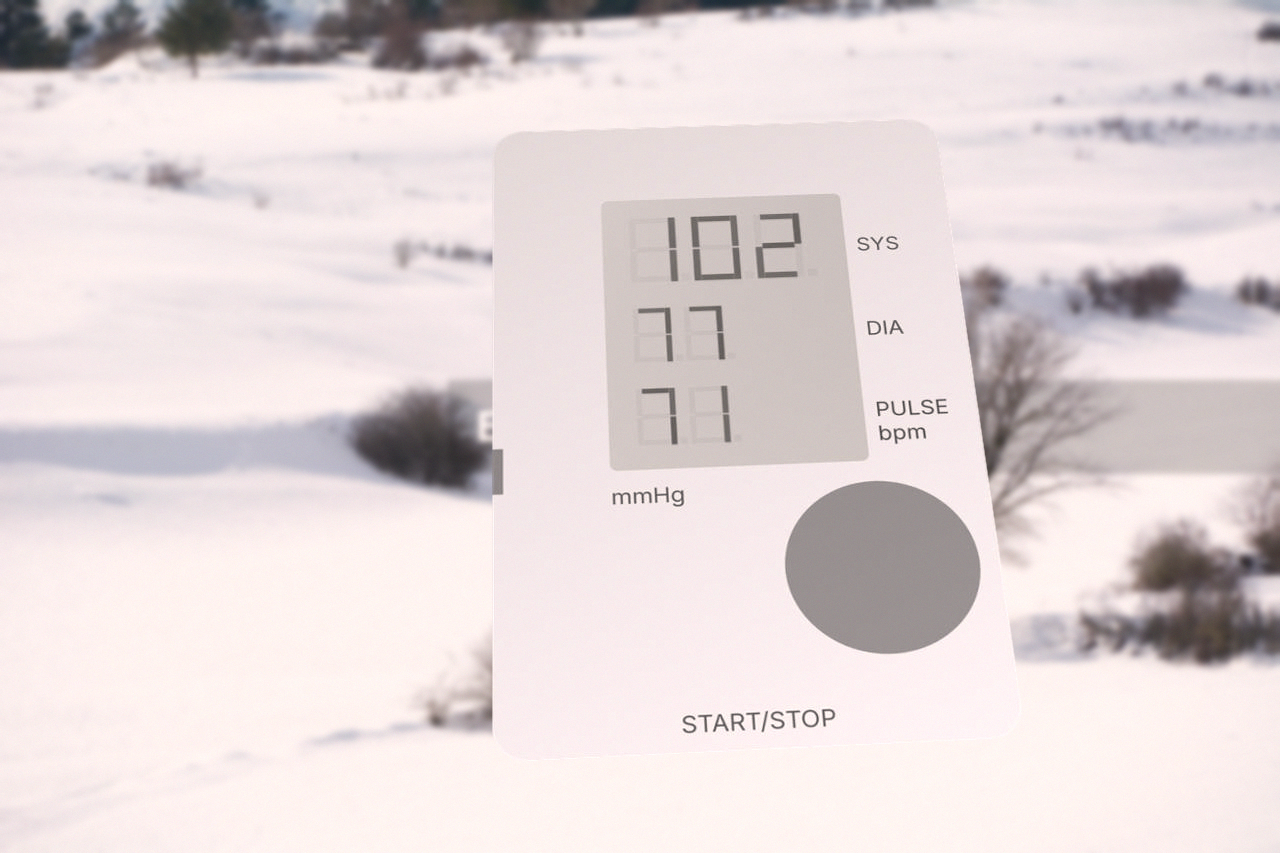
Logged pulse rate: 71 (bpm)
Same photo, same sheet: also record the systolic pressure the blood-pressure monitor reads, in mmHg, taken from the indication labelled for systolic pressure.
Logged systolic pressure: 102 (mmHg)
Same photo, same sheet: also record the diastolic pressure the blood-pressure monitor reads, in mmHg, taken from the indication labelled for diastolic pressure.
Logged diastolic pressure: 77 (mmHg)
